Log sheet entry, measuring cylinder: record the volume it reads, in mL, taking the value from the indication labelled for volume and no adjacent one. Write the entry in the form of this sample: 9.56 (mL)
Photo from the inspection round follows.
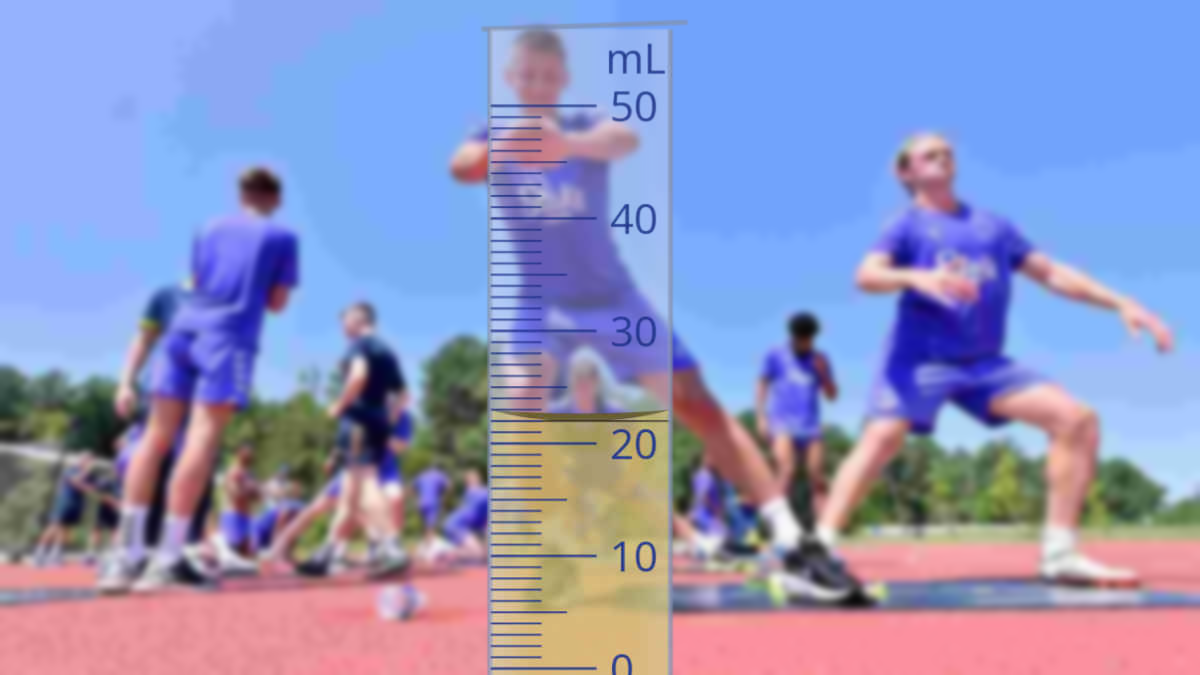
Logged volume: 22 (mL)
